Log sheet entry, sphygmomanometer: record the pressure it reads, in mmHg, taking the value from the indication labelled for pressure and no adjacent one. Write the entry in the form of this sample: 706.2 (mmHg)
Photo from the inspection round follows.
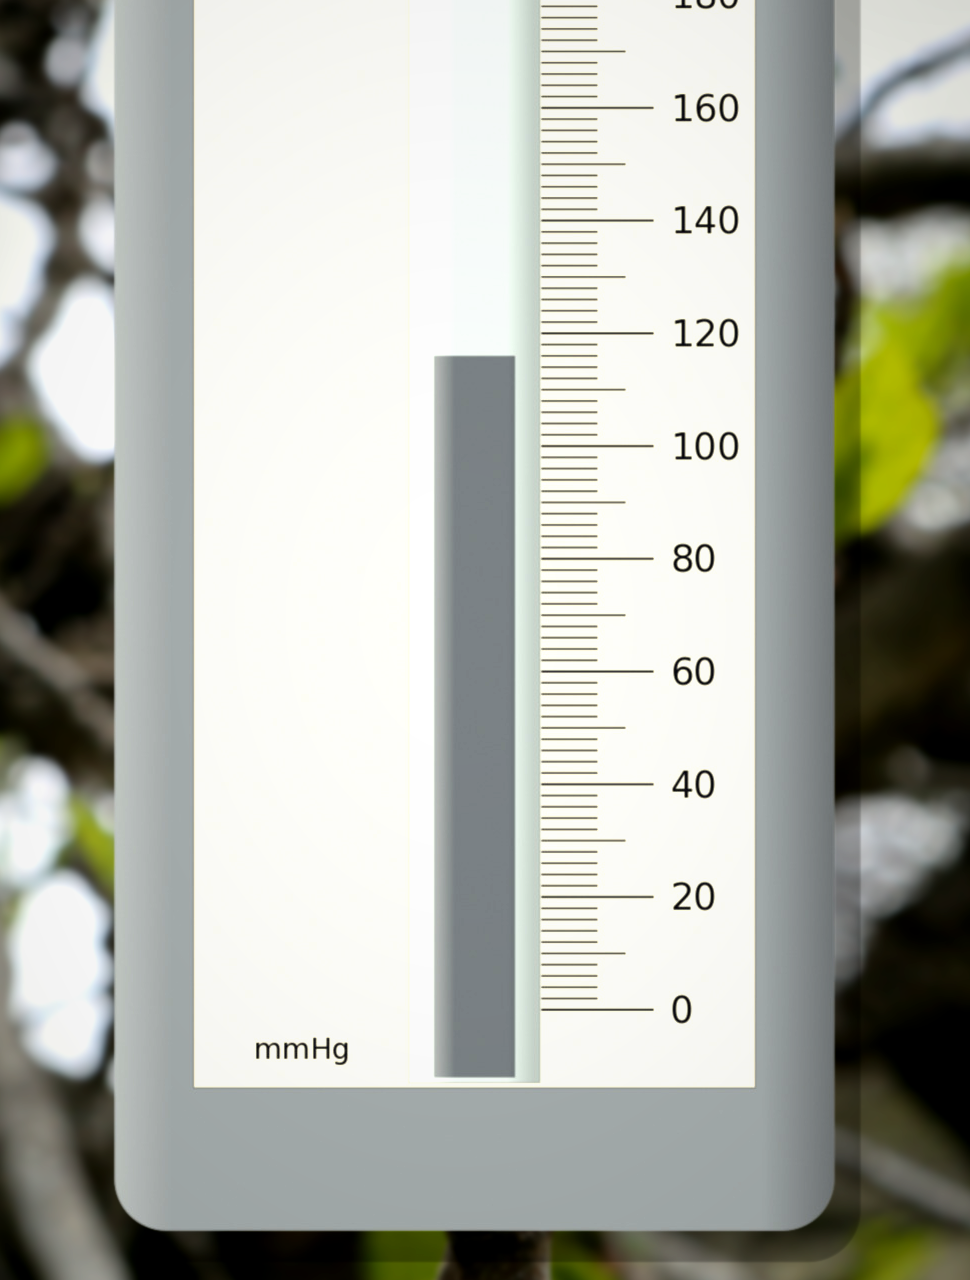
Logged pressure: 116 (mmHg)
